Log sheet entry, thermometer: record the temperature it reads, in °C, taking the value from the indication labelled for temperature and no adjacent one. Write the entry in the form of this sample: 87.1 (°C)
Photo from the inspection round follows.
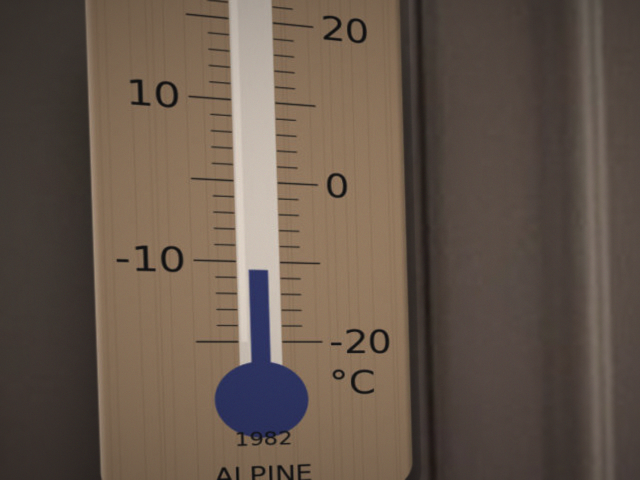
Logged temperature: -11 (°C)
